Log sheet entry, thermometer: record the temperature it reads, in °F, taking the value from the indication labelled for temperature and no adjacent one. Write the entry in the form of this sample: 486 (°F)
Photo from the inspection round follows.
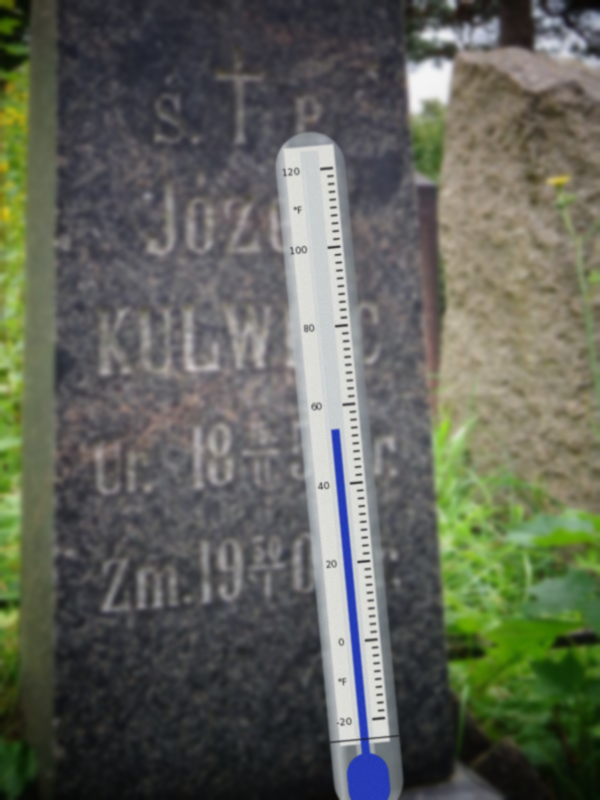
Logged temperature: 54 (°F)
